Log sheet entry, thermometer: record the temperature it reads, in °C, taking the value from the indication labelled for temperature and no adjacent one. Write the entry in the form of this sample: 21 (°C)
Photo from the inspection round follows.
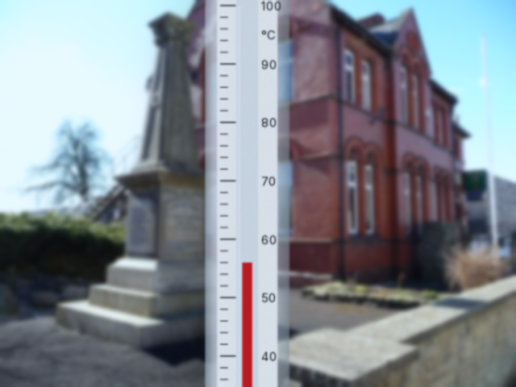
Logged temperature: 56 (°C)
